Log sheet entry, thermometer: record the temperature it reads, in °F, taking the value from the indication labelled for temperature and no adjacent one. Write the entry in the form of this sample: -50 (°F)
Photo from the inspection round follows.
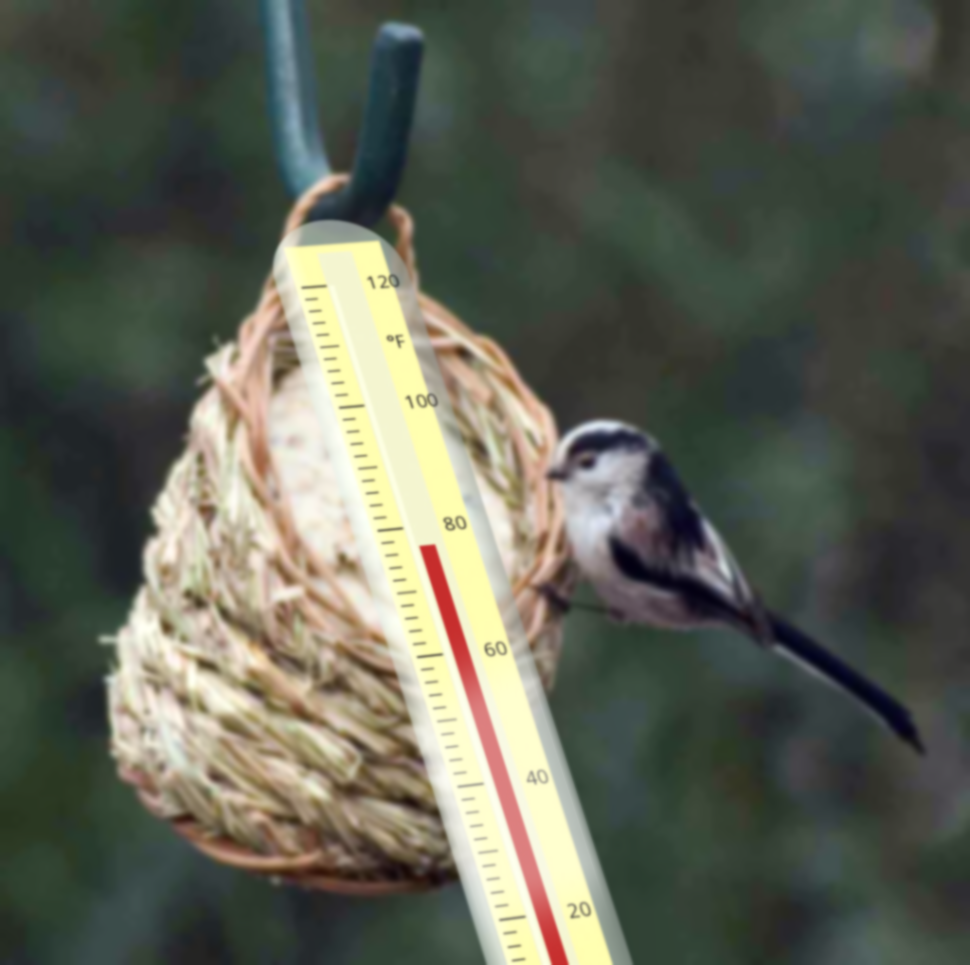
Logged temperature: 77 (°F)
